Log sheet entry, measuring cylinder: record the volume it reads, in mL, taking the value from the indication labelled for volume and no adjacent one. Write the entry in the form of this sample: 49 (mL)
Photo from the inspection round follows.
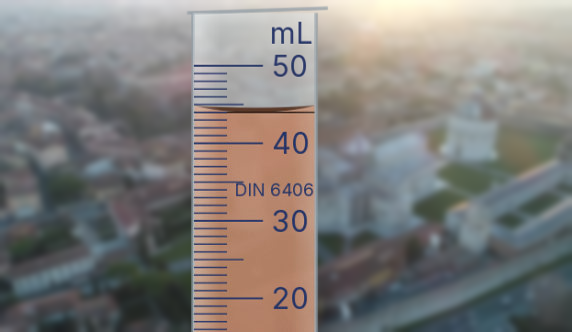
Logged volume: 44 (mL)
